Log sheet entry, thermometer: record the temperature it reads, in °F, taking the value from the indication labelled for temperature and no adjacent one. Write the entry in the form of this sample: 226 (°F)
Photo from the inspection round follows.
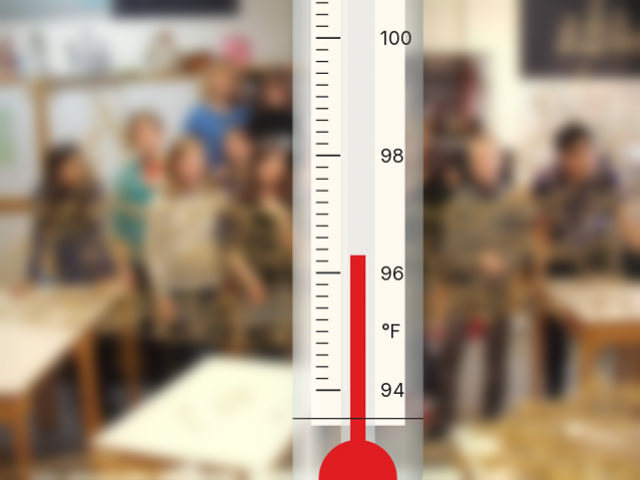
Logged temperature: 96.3 (°F)
